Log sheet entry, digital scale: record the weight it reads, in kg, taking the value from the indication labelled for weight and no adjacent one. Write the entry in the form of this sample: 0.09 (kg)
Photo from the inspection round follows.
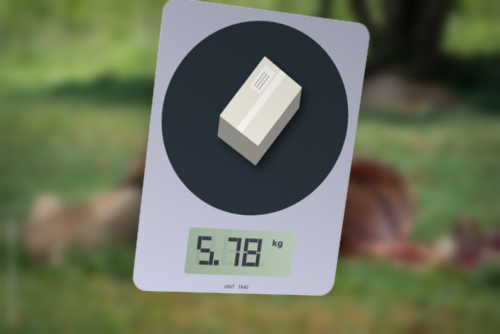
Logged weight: 5.78 (kg)
